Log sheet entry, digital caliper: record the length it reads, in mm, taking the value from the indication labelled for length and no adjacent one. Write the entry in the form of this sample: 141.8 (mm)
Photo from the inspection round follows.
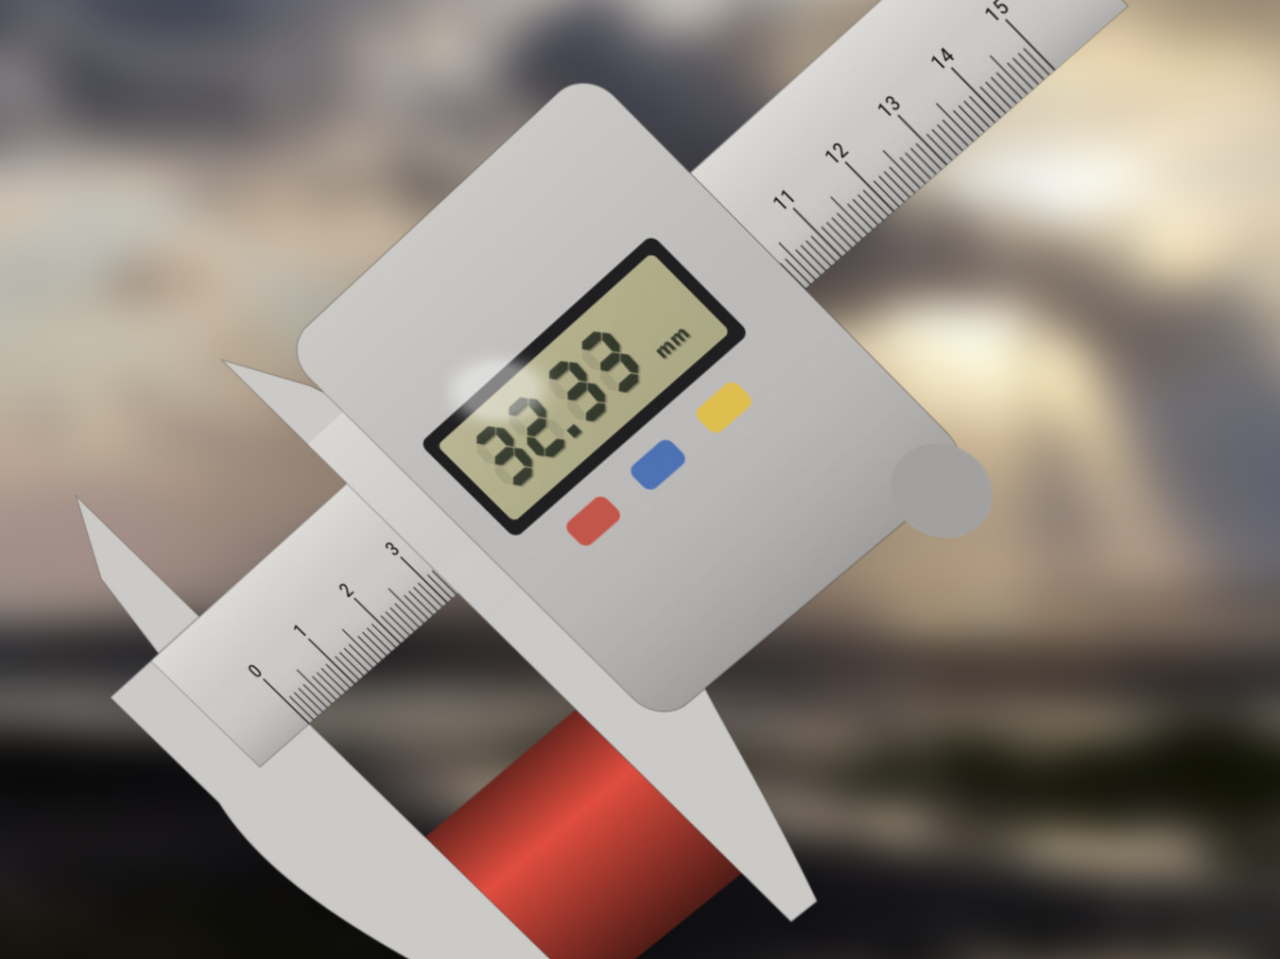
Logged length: 32.33 (mm)
